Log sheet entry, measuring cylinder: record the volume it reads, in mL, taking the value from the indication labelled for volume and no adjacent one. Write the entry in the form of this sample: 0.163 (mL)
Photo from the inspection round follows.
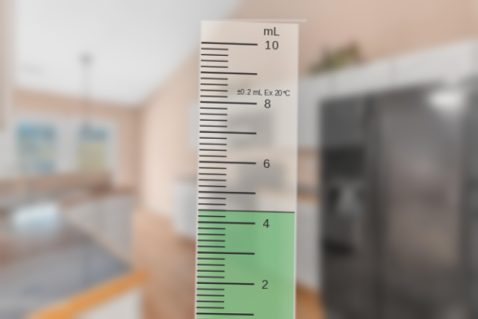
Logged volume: 4.4 (mL)
